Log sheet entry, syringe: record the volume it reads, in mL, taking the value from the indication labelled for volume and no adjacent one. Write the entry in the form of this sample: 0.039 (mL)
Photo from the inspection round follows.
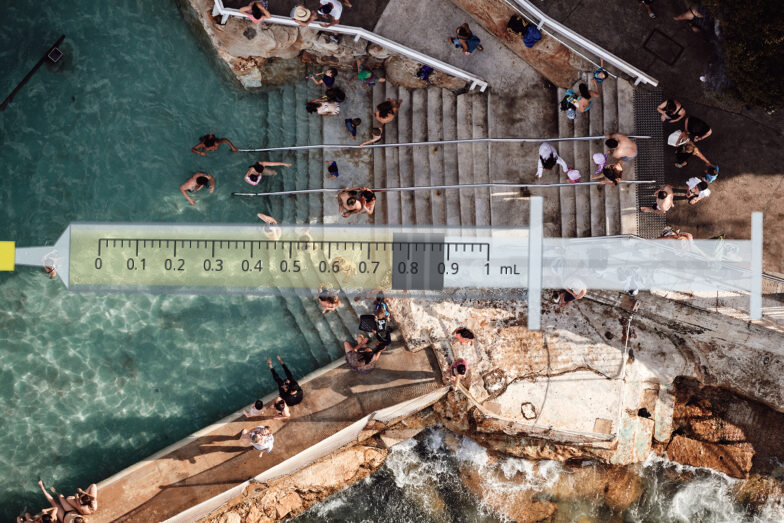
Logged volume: 0.76 (mL)
